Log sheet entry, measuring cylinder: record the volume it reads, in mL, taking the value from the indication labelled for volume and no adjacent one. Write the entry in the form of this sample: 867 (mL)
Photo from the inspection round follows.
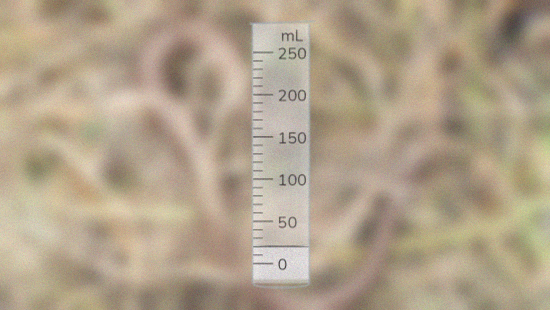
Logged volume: 20 (mL)
